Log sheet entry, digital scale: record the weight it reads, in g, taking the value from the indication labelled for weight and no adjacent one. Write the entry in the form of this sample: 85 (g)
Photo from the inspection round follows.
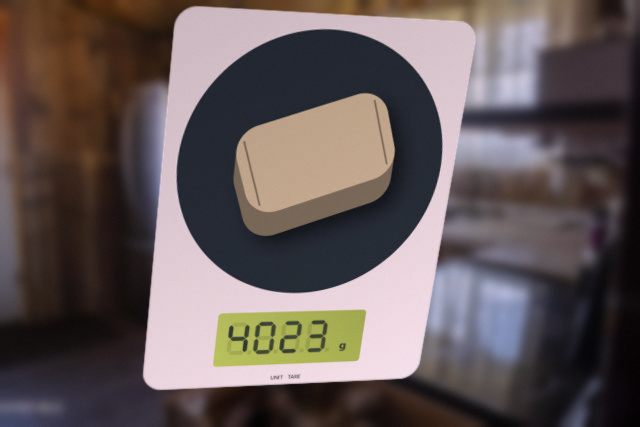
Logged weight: 4023 (g)
